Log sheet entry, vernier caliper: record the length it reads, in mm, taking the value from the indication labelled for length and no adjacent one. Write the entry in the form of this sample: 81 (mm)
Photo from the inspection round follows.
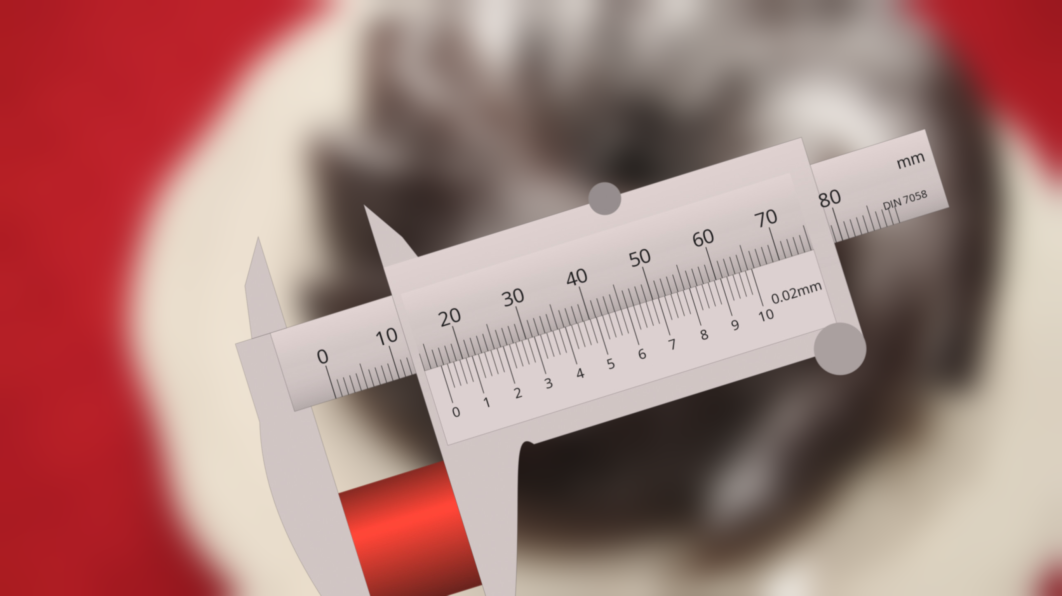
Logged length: 16.6 (mm)
